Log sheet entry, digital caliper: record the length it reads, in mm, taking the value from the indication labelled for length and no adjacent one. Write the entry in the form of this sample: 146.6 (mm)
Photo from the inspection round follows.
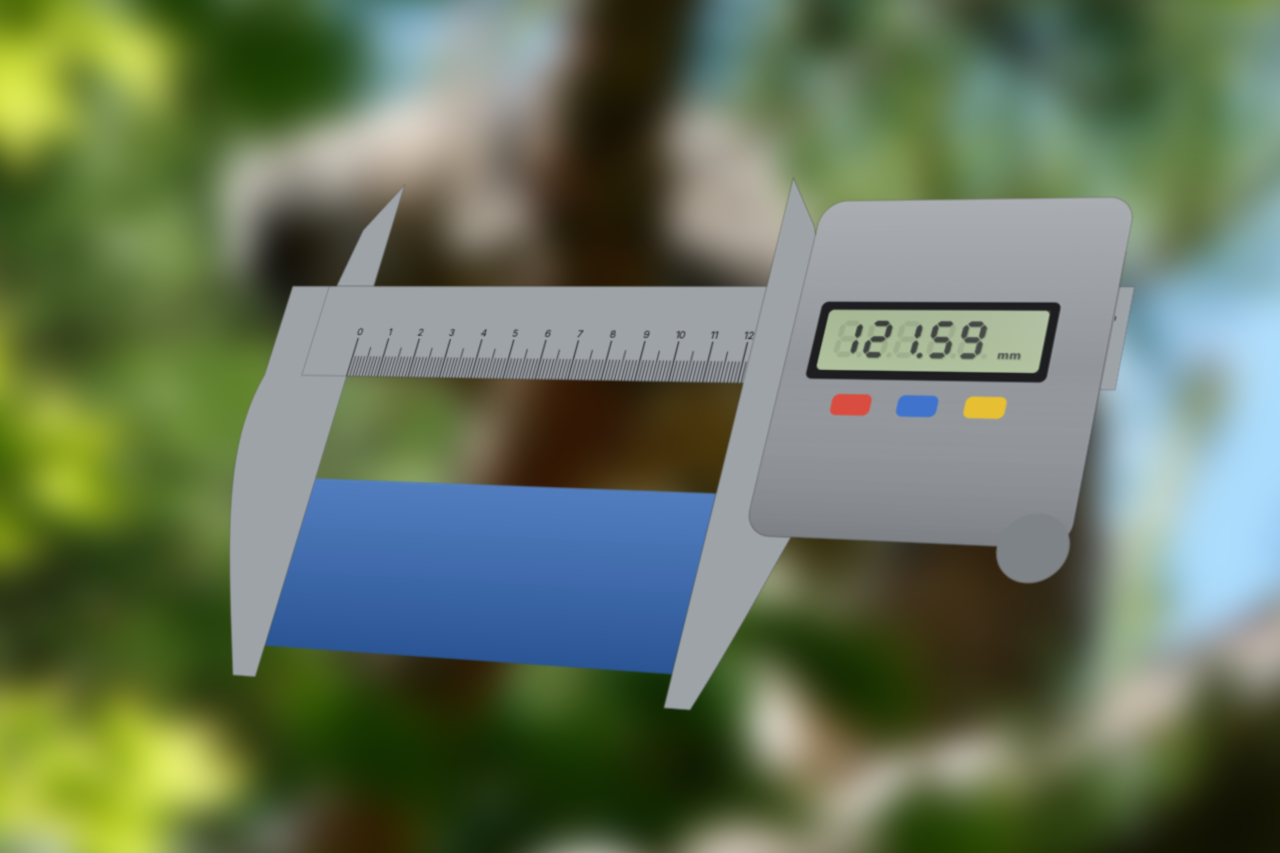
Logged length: 121.59 (mm)
